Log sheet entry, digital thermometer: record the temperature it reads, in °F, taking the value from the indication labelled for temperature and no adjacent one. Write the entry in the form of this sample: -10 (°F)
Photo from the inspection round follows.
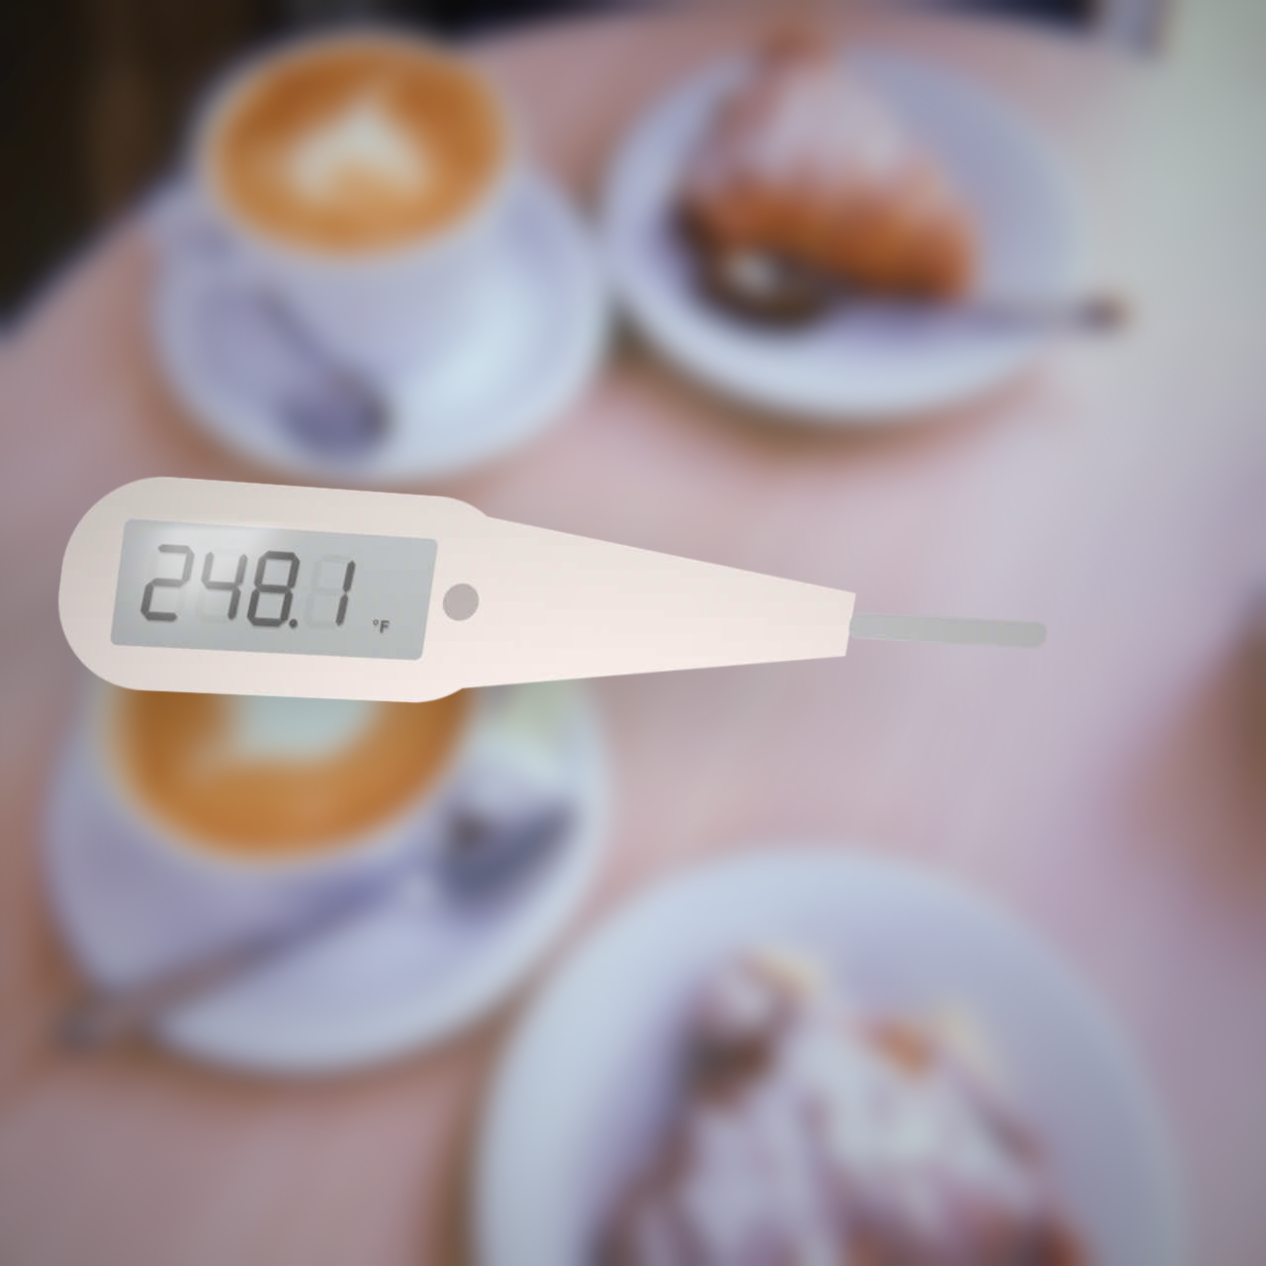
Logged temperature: 248.1 (°F)
